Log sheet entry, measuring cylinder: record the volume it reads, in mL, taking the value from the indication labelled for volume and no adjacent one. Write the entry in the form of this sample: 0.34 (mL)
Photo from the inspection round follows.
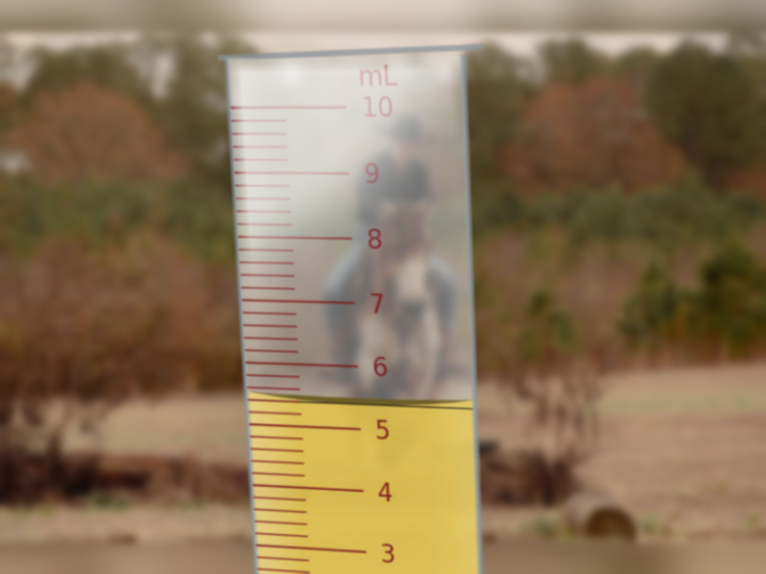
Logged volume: 5.4 (mL)
